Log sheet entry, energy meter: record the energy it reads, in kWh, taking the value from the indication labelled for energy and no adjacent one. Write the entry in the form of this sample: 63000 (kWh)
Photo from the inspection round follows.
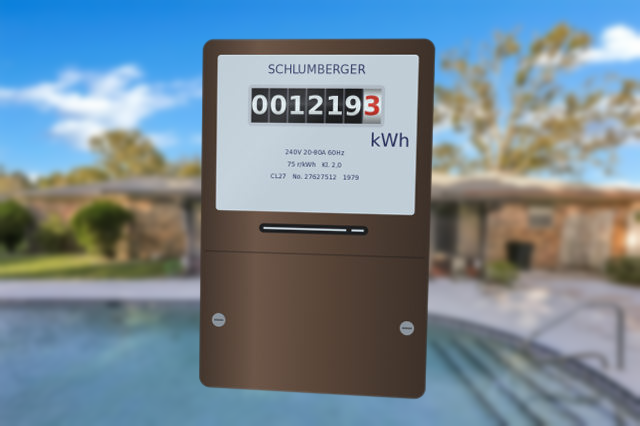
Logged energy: 1219.3 (kWh)
